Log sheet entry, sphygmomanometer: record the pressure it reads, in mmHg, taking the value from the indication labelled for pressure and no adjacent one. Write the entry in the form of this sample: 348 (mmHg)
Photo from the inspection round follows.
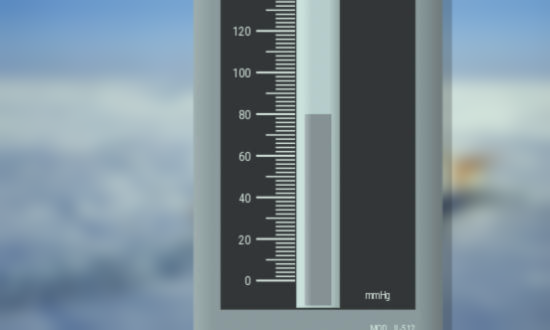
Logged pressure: 80 (mmHg)
